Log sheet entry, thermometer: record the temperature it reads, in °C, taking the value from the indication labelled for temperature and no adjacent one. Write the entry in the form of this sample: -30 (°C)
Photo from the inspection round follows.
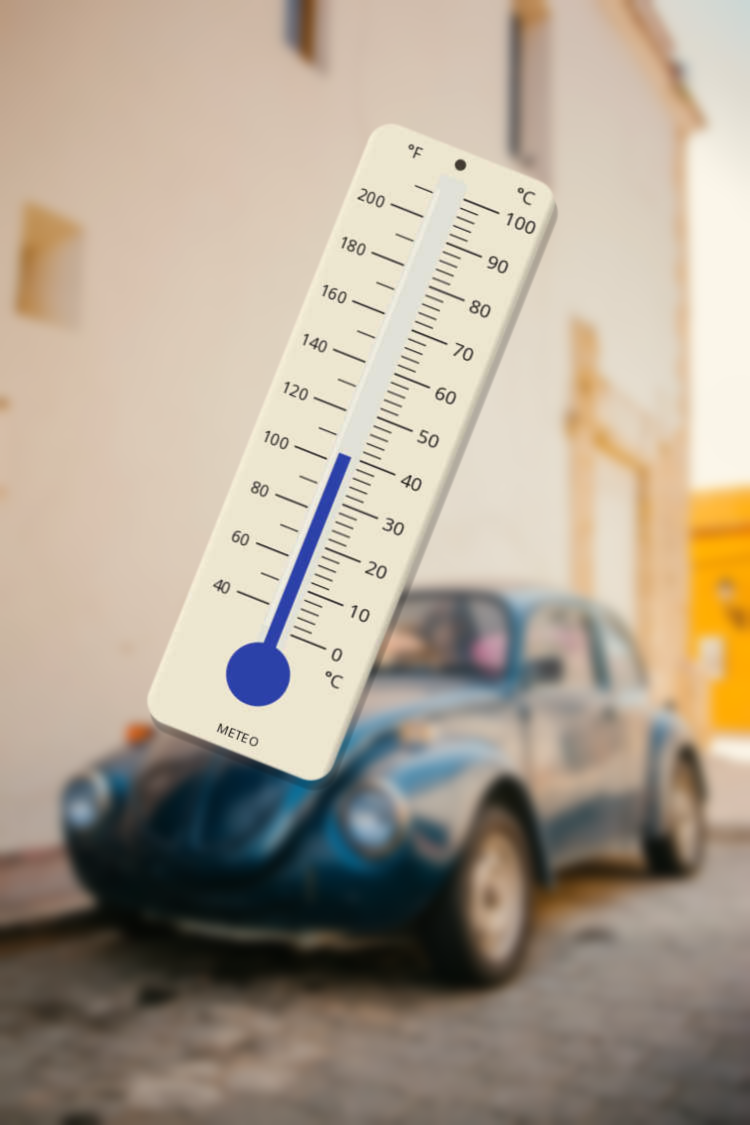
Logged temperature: 40 (°C)
